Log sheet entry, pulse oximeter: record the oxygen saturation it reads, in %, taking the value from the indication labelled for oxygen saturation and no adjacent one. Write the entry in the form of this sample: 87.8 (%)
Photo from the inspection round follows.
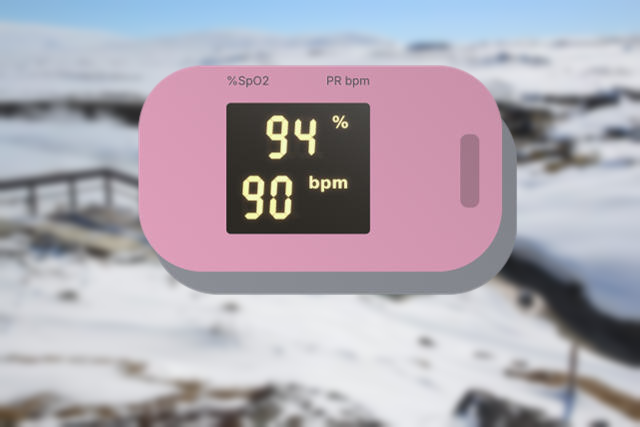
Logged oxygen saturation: 94 (%)
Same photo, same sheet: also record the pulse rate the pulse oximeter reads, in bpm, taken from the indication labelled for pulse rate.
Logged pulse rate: 90 (bpm)
